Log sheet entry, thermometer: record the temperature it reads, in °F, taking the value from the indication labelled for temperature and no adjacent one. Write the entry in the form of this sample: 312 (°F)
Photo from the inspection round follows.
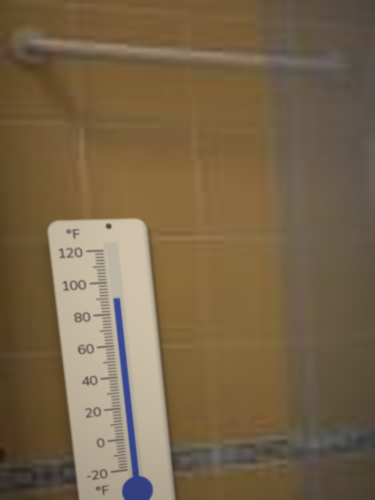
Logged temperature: 90 (°F)
